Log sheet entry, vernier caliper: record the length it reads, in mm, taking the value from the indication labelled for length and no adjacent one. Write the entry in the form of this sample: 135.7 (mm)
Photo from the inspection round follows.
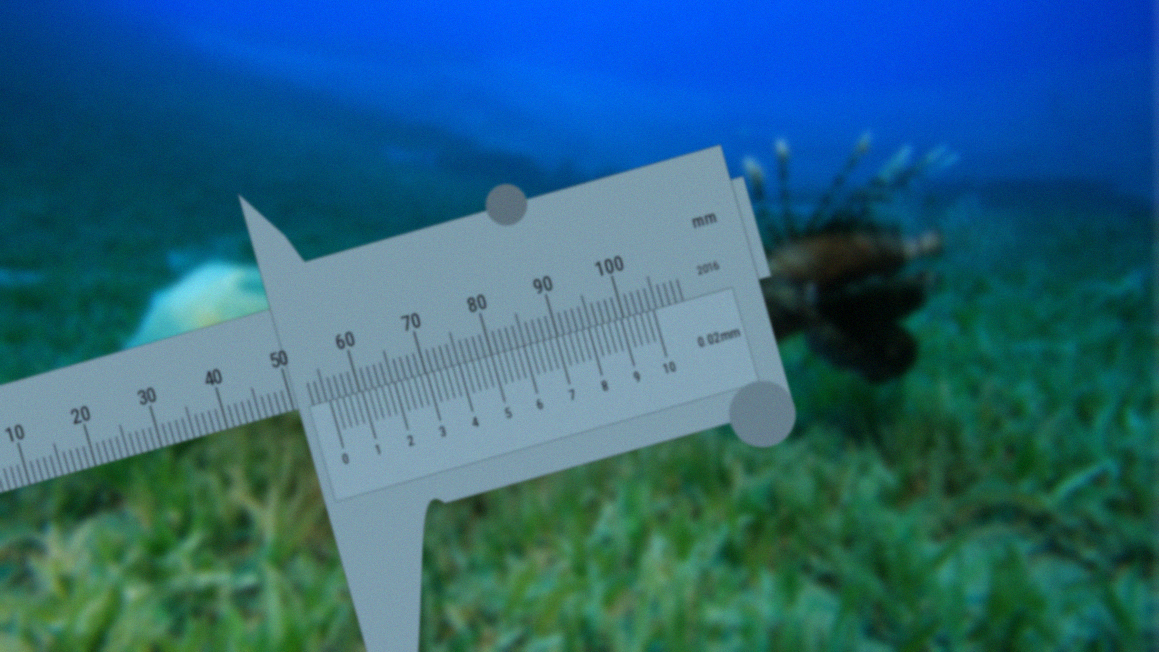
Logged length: 55.5 (mm)
